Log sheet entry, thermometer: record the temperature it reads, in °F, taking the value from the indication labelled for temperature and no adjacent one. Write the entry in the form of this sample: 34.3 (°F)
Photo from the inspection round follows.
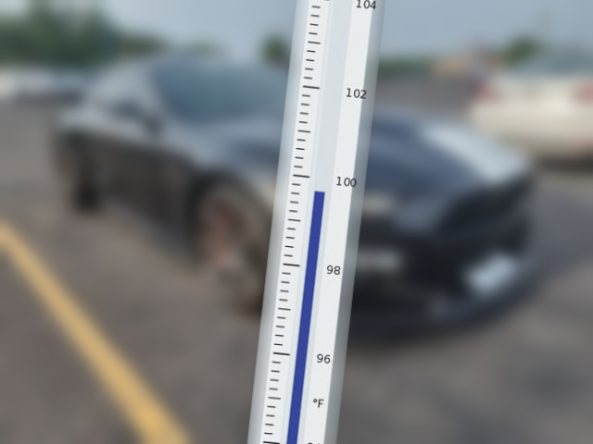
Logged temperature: 99.7 (°F)
